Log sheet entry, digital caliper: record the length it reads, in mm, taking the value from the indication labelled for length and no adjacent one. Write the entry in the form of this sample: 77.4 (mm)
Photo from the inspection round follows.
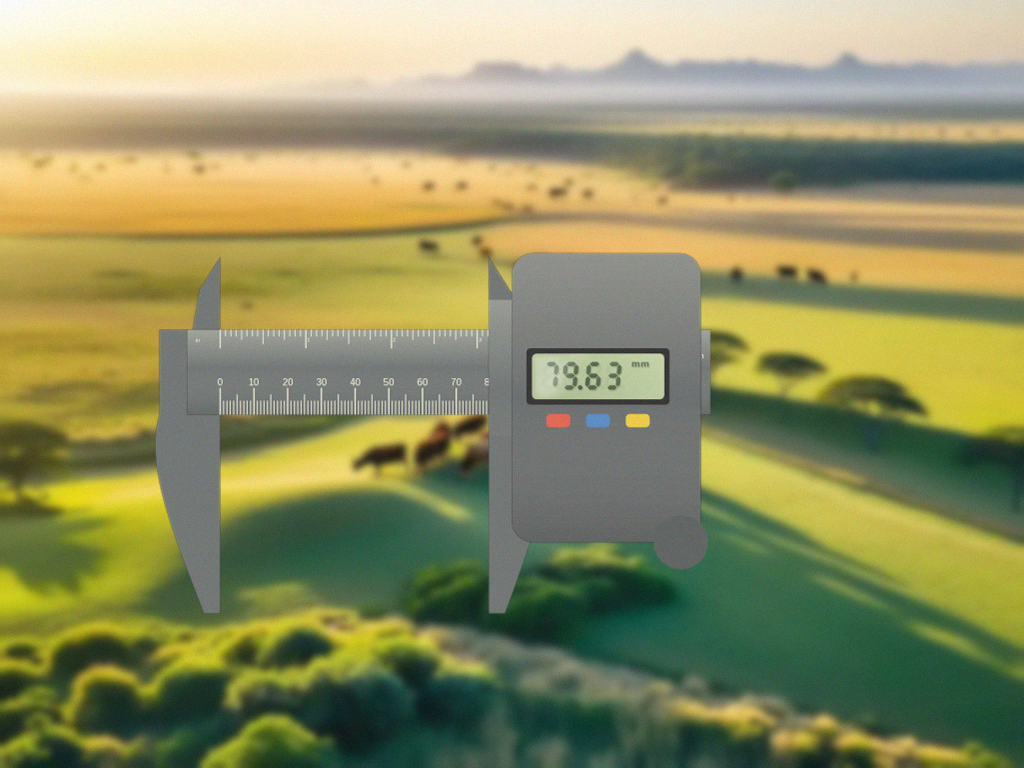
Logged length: 79.63 (mm)
